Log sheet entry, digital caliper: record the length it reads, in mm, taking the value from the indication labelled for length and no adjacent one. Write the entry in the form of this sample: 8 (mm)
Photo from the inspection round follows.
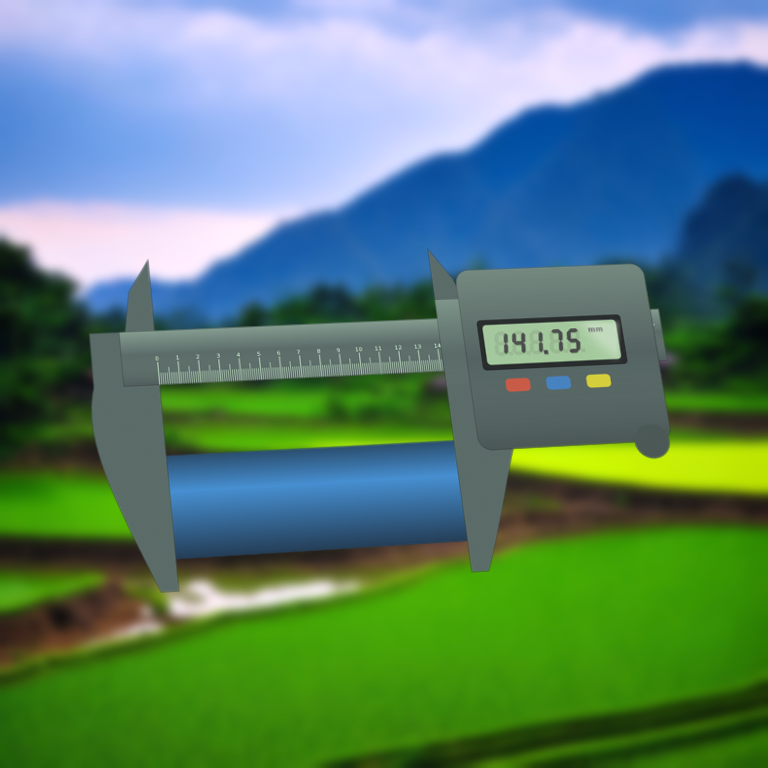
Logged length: 141.75 (mm)
